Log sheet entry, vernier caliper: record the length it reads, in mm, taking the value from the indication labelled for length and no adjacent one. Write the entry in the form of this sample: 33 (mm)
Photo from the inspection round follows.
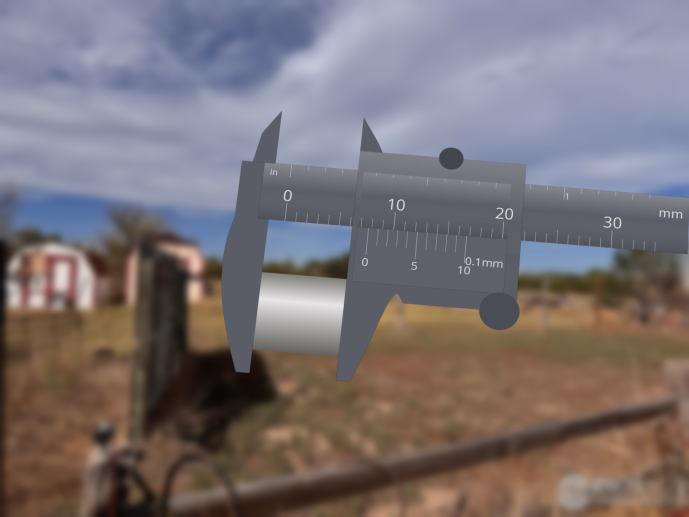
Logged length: 7.7 (mm)
